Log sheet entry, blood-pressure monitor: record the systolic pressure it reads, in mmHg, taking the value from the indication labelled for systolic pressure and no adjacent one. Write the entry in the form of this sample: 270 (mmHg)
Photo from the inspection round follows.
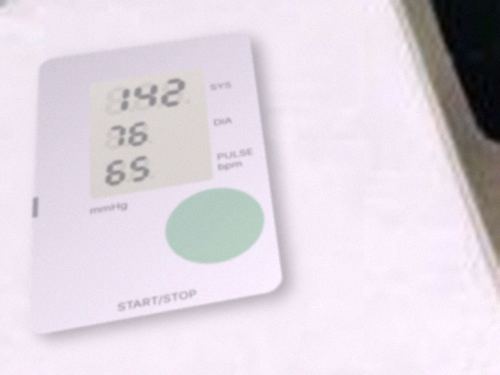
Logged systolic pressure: 142 (mmHg)
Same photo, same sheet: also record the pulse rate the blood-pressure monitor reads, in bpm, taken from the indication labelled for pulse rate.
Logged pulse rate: 65 (bpm)
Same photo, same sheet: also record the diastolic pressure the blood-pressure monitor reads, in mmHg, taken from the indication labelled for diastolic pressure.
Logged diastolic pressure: 76 (mmHg)
